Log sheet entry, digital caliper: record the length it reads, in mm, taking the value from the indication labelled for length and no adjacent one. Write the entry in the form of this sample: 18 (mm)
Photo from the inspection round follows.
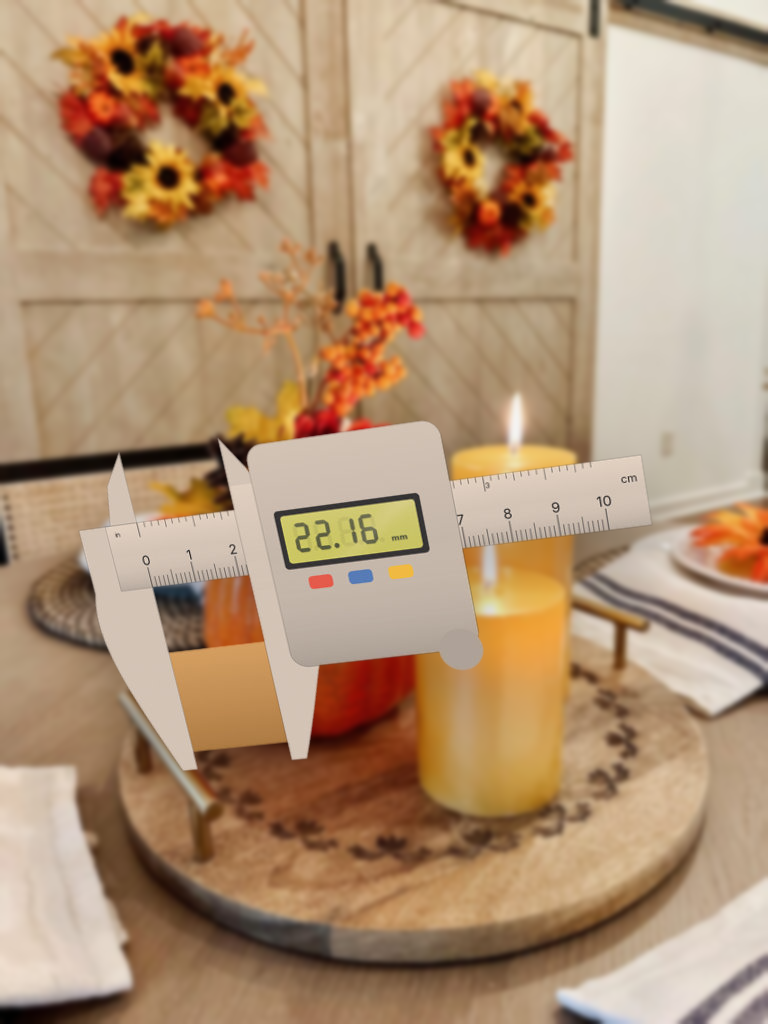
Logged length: 22.16 (mm)
